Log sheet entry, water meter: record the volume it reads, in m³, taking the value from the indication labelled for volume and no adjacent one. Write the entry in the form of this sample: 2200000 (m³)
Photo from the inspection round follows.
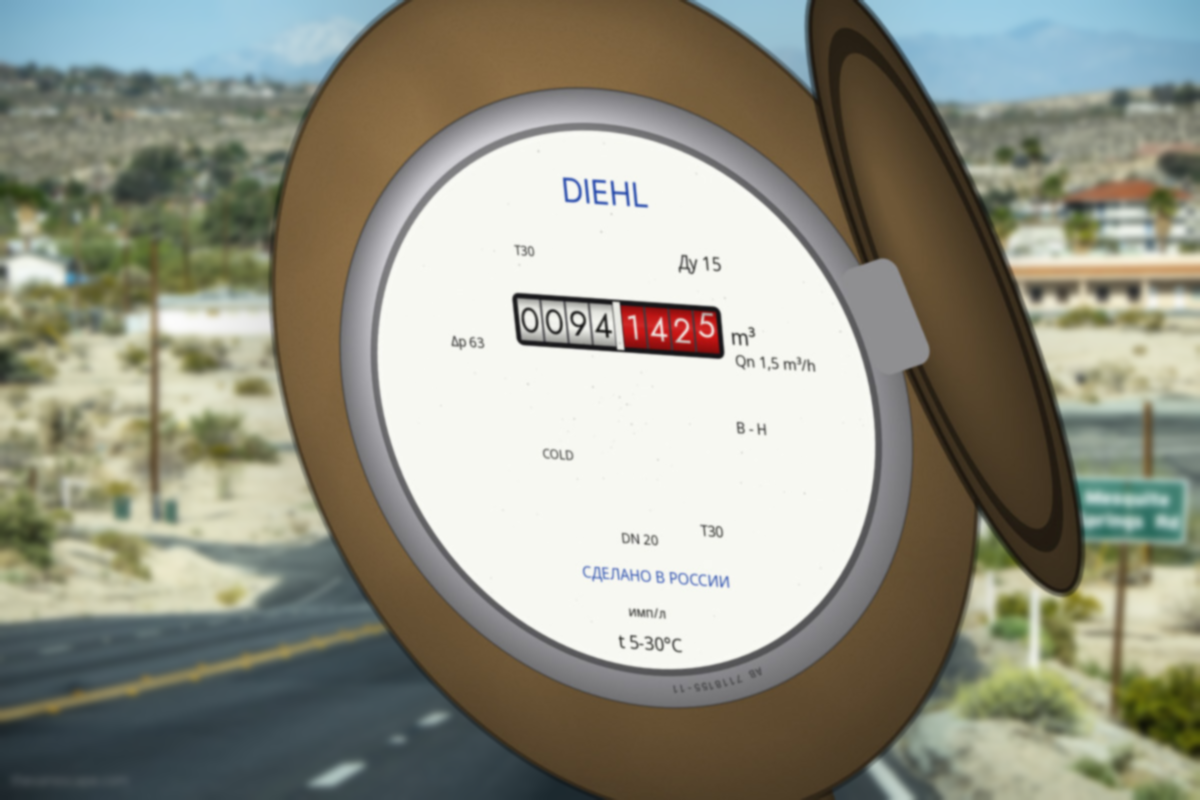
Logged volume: 94.1425 (m³)
